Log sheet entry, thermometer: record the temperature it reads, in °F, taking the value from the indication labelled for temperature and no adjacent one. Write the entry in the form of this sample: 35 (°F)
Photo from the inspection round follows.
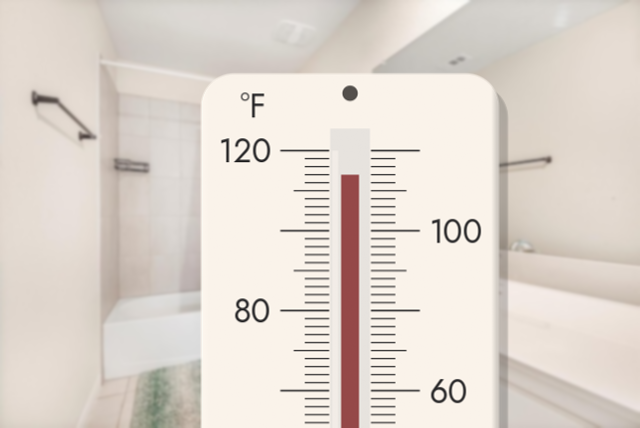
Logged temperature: 114 (°F)
